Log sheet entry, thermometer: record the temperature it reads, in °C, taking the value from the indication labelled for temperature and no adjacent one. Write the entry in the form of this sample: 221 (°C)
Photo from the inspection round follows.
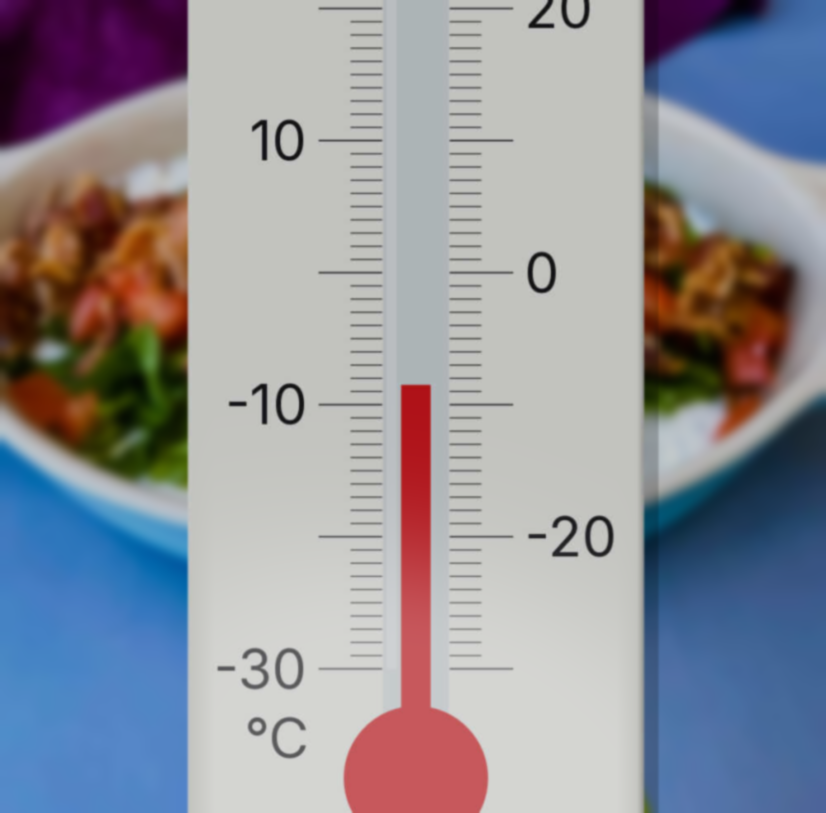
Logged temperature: -8.5 (°C)
